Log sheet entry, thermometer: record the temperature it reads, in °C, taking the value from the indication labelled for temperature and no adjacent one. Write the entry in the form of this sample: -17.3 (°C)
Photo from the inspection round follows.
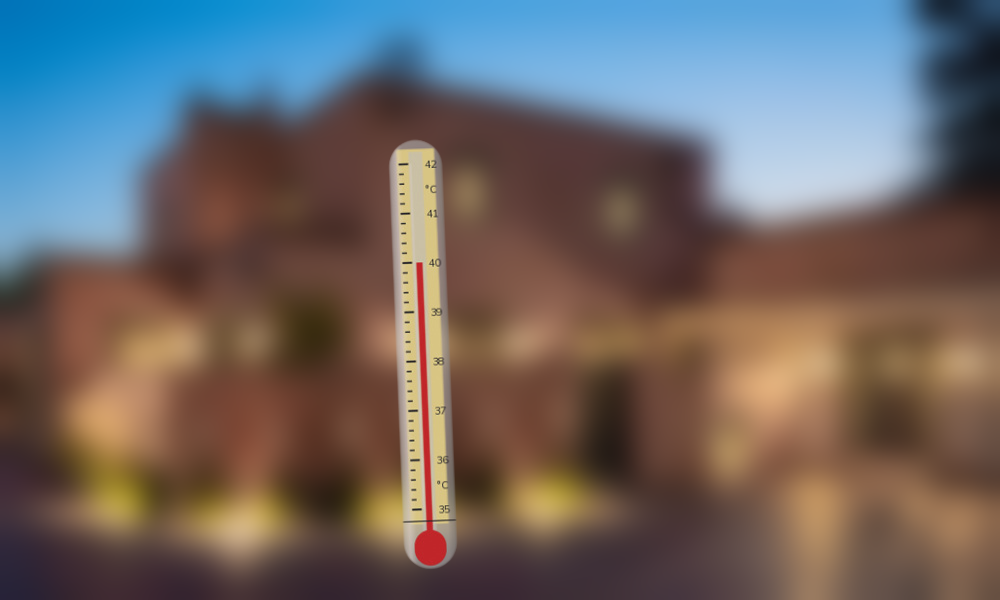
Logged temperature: 40 (°C)
